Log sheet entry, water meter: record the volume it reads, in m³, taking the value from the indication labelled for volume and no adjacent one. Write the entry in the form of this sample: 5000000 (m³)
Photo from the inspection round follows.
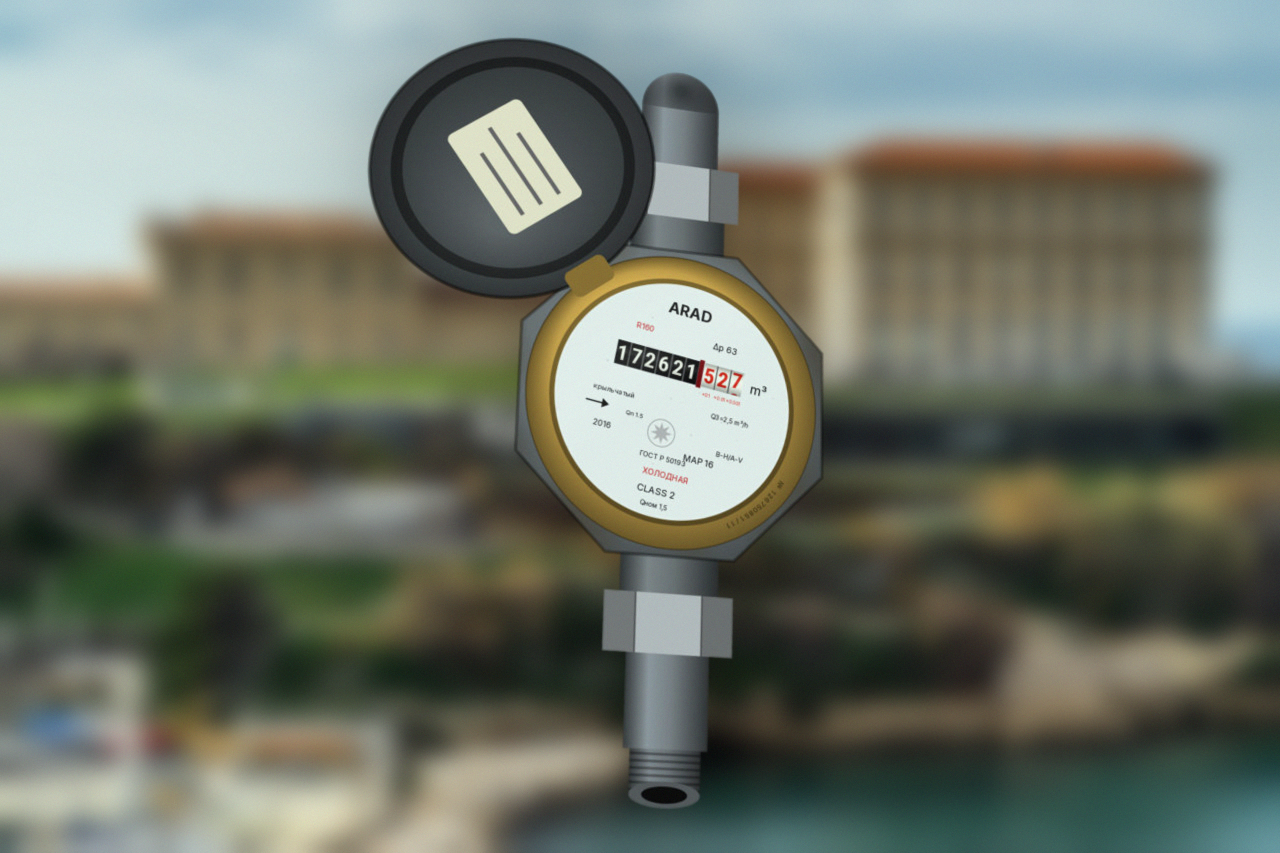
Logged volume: 172621.527 (m³)
